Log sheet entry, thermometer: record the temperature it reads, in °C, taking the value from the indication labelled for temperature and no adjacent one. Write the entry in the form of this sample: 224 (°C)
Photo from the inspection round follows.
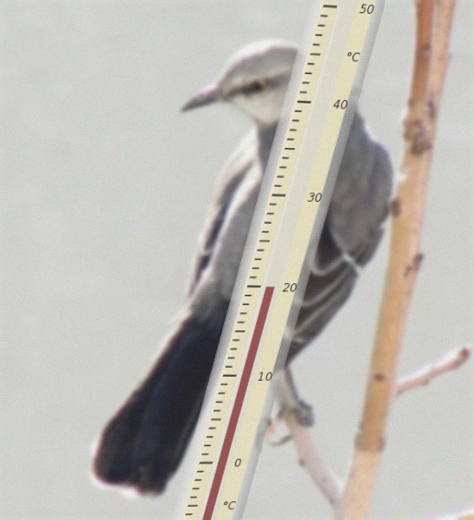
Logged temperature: 20 (°C)
